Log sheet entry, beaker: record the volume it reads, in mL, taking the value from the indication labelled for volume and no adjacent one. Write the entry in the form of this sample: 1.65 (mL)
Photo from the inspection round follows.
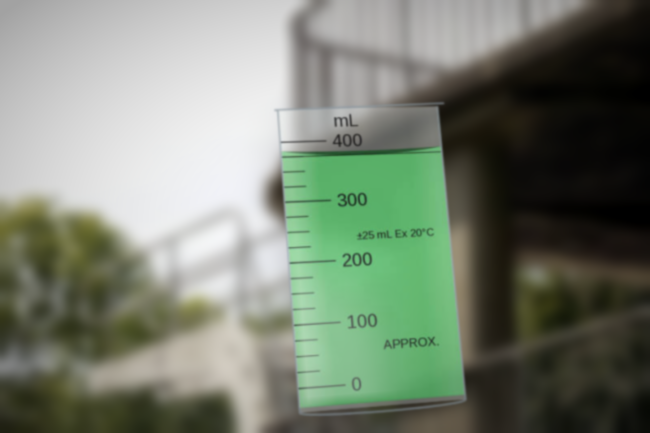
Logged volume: 375 (mL)
